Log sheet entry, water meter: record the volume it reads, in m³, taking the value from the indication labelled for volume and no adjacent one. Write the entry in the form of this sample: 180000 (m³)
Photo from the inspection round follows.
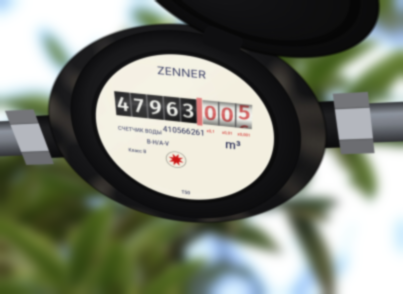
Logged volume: 47963.005 (m³)
